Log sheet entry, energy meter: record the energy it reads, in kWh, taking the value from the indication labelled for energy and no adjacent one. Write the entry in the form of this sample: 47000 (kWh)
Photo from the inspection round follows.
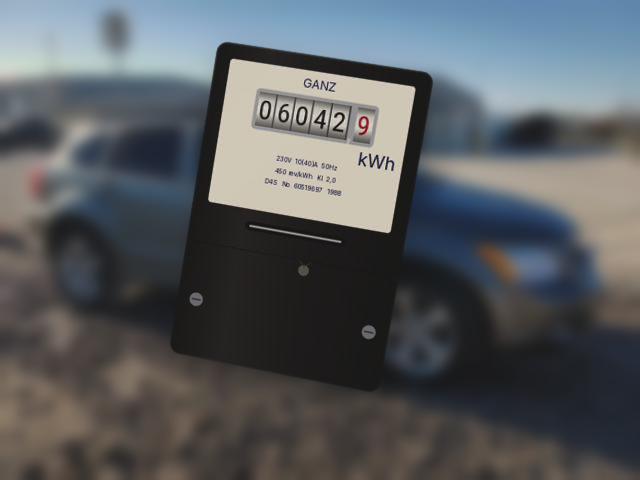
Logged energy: 6042.9 (kWh)
